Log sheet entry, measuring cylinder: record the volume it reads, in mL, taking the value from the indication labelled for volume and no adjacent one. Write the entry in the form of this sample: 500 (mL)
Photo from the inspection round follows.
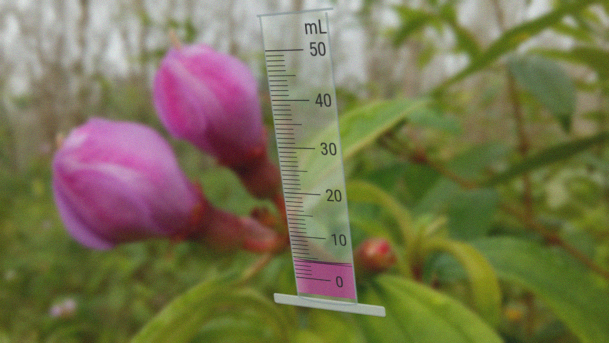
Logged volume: 4 (mL)
